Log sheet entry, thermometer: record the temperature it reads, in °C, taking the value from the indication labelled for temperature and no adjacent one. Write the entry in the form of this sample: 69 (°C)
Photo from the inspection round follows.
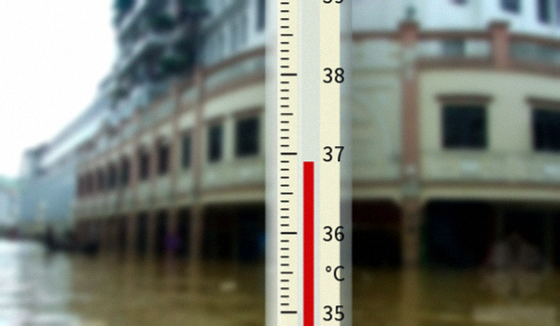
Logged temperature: 36.9 (°C)
